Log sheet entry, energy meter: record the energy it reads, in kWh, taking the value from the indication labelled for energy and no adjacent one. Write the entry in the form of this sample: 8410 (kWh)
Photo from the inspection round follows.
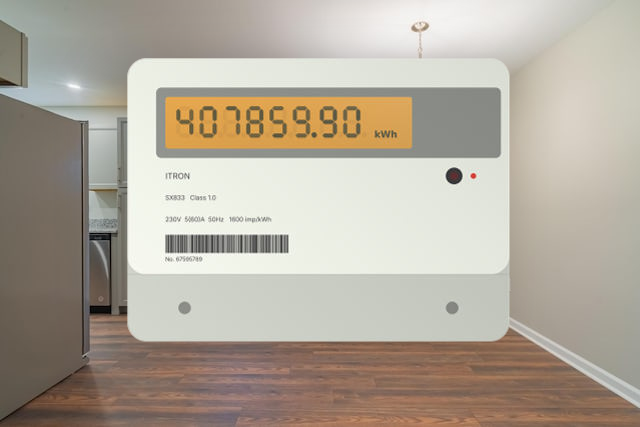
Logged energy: 407859.90 (kWh)
